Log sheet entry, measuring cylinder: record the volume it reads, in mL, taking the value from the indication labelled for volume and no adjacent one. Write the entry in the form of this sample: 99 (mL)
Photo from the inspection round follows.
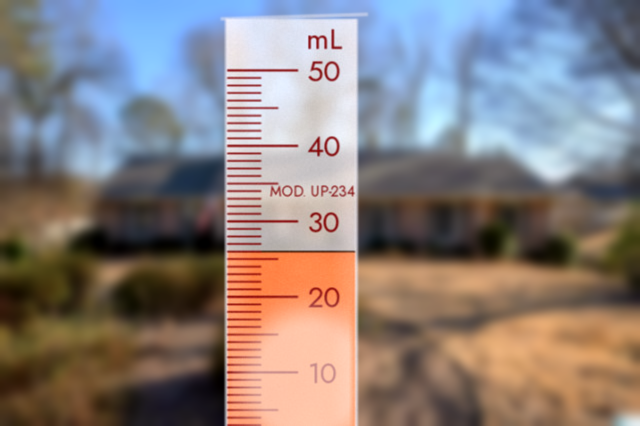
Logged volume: 26 (mL)
